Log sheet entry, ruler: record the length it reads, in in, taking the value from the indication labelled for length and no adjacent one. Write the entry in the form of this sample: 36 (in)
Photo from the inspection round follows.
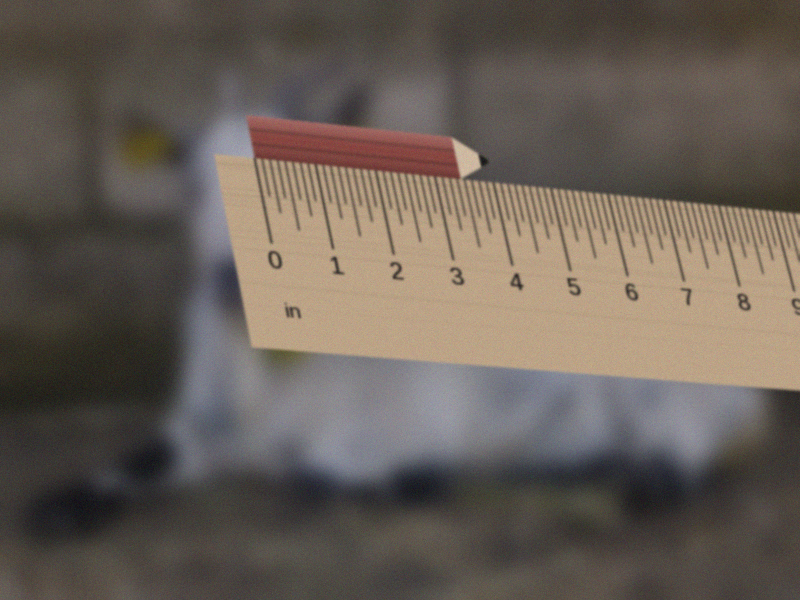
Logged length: 4 (in)
